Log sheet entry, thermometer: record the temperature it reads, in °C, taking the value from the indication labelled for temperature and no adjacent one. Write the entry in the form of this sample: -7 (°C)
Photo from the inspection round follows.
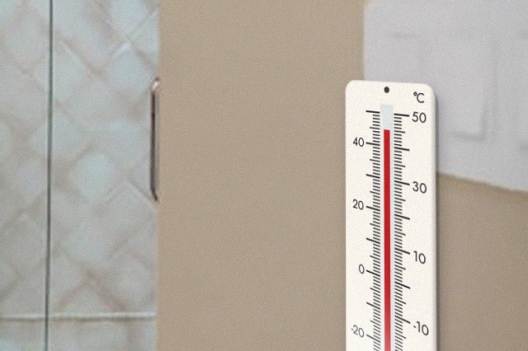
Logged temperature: 45 (°C)
